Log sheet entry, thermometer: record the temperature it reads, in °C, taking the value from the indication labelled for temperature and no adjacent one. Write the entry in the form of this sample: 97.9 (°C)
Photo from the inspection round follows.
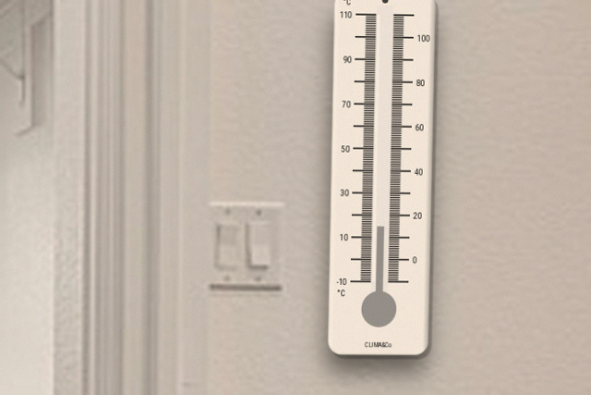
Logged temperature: 15 (°C)
